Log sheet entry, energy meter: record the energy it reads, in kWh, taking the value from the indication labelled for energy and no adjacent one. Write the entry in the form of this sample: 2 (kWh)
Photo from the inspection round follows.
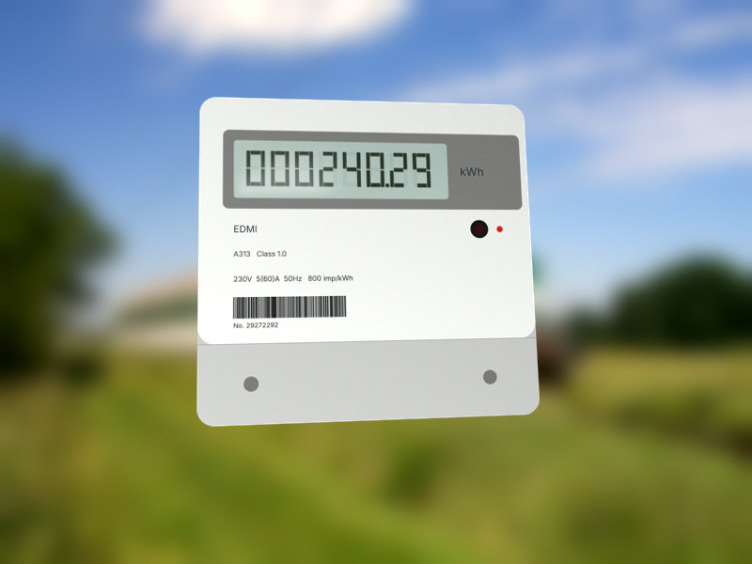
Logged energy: 240.29 (kWh)
